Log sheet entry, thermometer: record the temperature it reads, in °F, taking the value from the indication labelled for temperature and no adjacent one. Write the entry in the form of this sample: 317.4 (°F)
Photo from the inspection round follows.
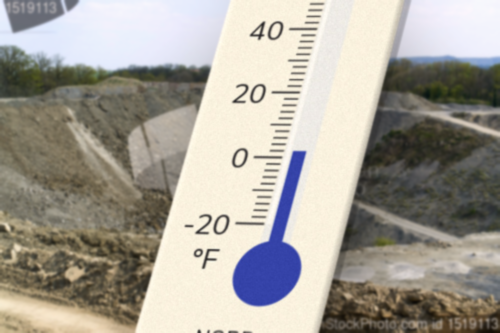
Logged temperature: 2 (°F)
